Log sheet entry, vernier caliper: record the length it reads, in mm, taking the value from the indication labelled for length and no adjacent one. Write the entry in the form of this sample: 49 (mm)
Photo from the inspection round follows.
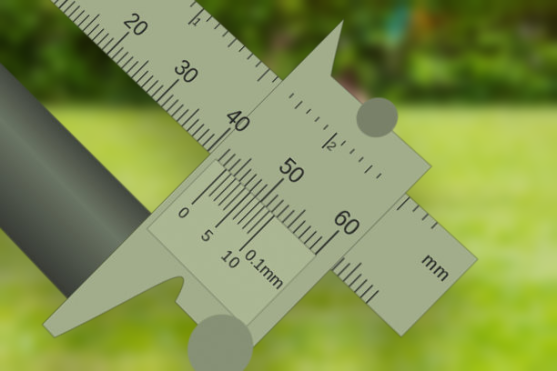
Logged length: 43.6 (mm)
